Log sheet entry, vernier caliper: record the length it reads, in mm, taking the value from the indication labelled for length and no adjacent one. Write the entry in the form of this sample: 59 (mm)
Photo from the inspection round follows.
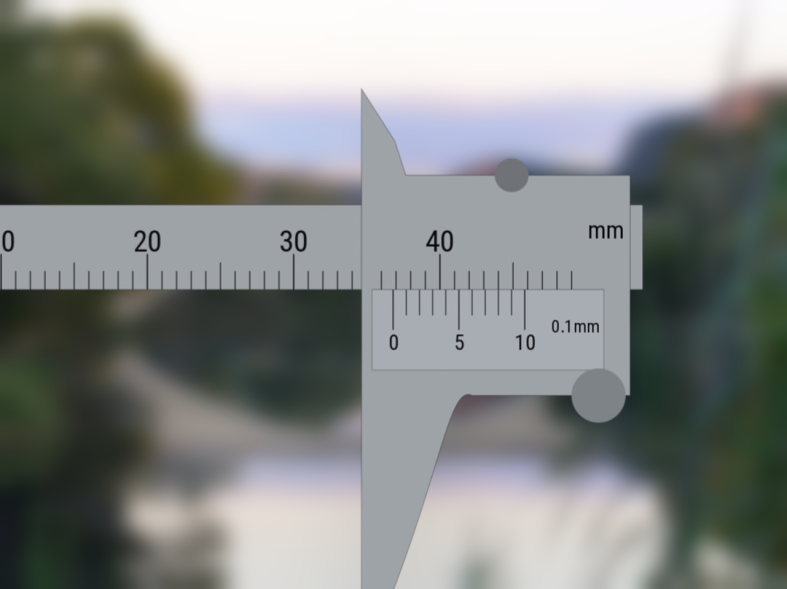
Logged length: 36.8 (mm)
